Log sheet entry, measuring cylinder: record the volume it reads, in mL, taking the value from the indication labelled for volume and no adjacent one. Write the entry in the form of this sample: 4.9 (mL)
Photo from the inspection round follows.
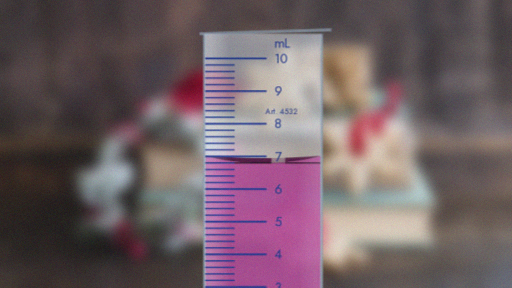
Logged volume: 6.8 (mL)
